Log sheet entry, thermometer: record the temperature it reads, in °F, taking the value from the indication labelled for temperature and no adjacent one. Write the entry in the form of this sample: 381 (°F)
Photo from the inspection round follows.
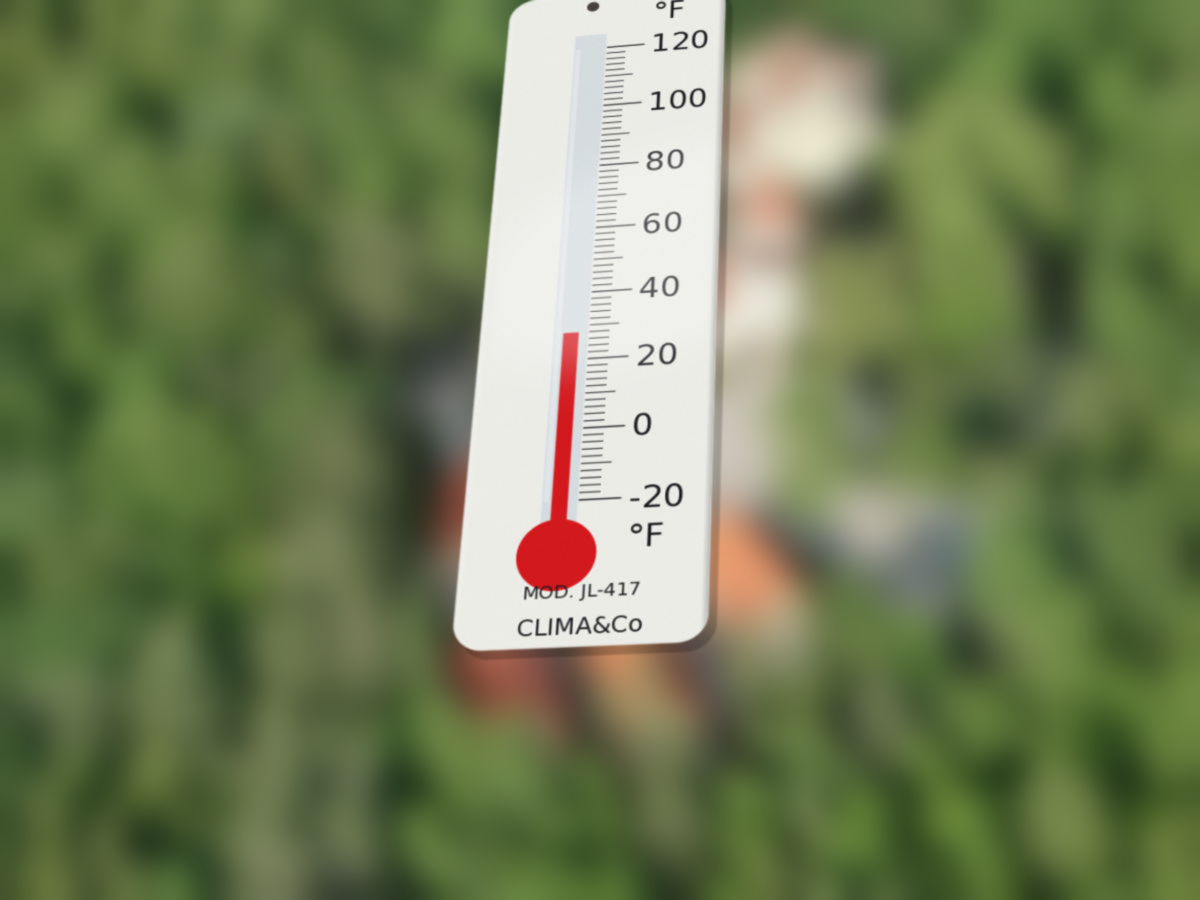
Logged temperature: 28 (°F)
